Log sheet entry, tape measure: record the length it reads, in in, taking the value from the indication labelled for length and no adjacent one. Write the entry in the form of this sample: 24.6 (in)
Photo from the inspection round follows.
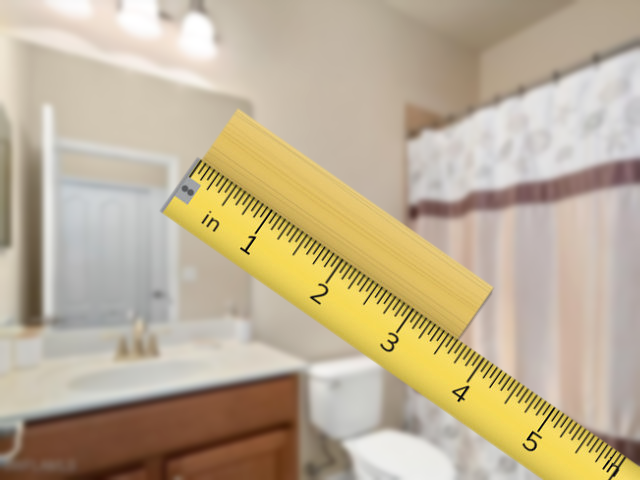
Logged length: 3.625 (in)
